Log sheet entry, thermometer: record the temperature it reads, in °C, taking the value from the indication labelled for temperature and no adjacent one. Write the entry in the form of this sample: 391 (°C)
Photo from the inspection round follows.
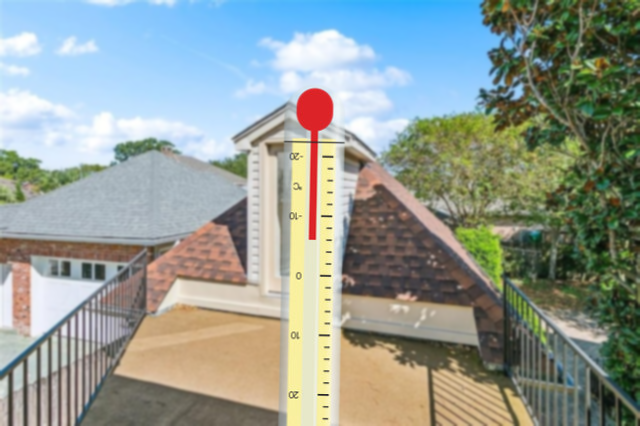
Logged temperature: -6 (°C)
